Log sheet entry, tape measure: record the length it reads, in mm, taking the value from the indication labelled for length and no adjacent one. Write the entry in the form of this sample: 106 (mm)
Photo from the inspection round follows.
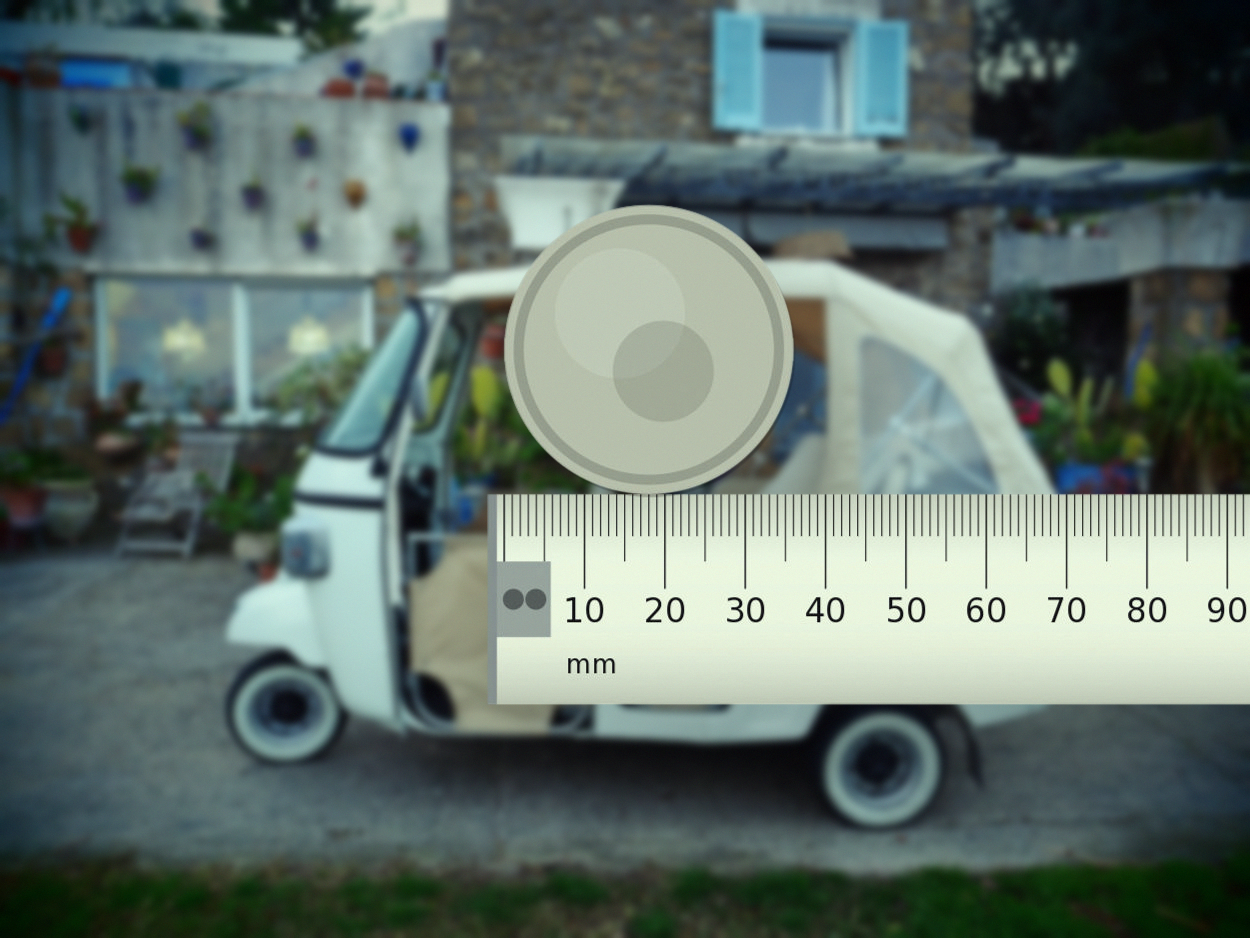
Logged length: 36 (mm)
